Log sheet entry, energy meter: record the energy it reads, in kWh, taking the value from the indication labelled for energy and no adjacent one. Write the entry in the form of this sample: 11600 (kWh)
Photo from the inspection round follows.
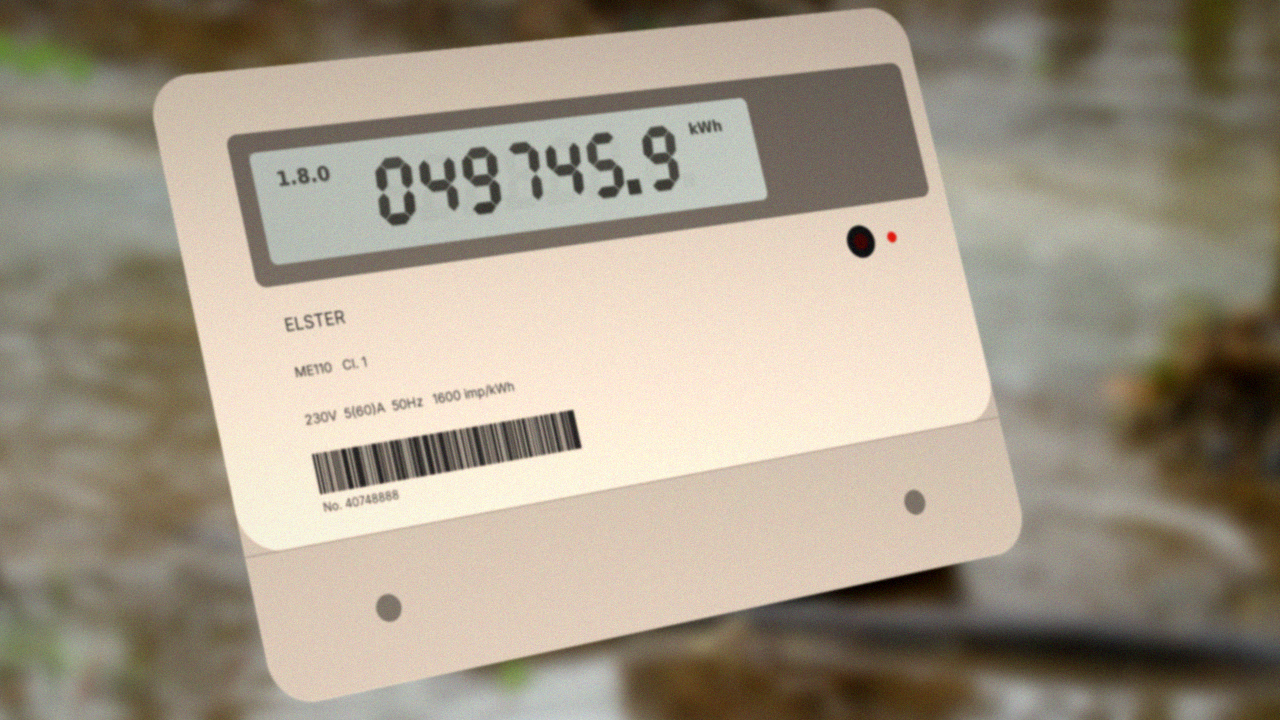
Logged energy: 49745.9 (kWh)
